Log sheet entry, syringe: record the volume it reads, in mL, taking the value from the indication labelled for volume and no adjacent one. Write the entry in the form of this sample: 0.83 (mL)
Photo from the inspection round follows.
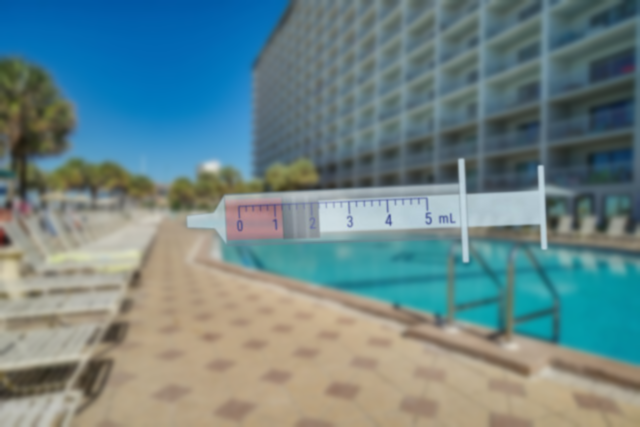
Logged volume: 1.2 (mL)
